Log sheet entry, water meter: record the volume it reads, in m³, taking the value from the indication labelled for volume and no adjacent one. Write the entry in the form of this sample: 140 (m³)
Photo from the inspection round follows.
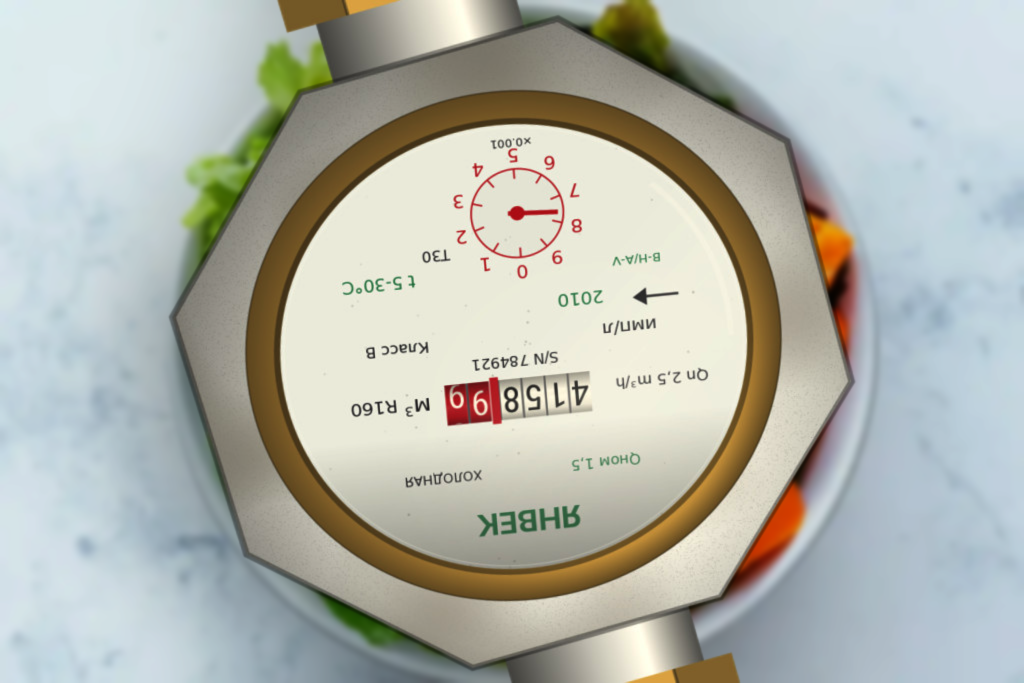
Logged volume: 4158.987 (m³)
